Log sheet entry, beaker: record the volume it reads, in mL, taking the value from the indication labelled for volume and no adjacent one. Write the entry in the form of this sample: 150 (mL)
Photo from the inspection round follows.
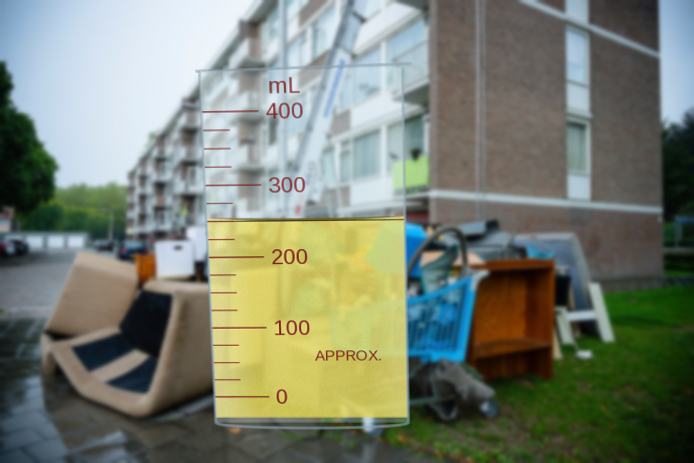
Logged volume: 250 (mL)
